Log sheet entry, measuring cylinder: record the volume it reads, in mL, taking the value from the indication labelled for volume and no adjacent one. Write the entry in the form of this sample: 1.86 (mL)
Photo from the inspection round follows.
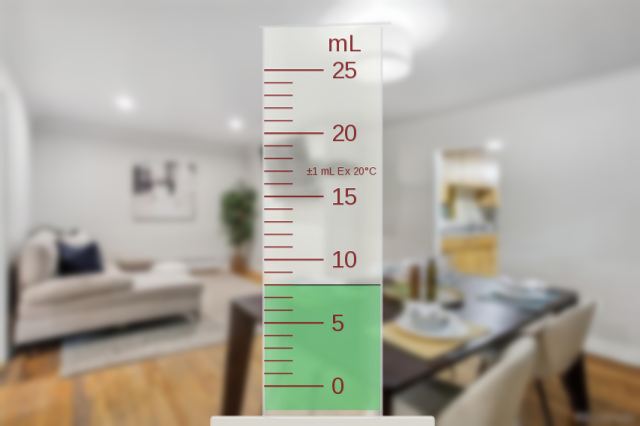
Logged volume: 8 (mL)
